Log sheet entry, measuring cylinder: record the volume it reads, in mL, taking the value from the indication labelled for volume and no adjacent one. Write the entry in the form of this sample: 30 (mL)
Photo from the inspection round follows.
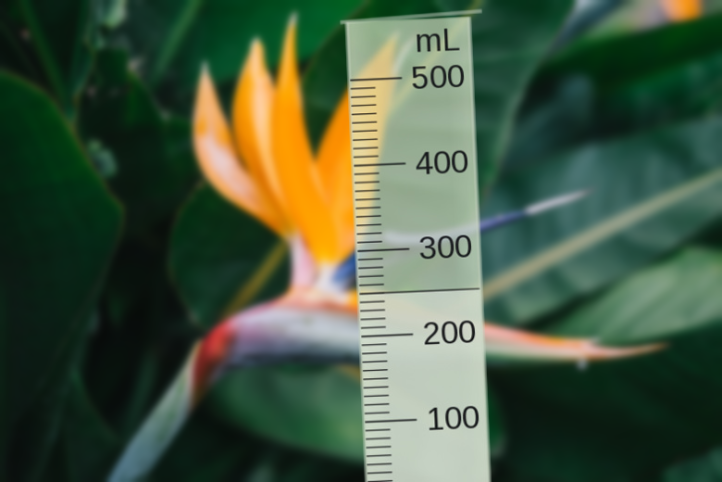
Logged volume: 250 (mL)
